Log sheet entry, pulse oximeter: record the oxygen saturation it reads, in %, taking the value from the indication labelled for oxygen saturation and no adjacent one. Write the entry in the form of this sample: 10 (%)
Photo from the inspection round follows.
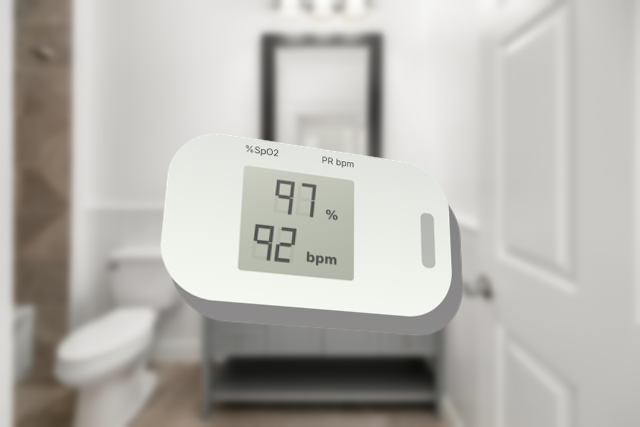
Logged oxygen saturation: 97 (%)
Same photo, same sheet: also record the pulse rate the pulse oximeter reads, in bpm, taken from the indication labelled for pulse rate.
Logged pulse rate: 92 (bpm)
